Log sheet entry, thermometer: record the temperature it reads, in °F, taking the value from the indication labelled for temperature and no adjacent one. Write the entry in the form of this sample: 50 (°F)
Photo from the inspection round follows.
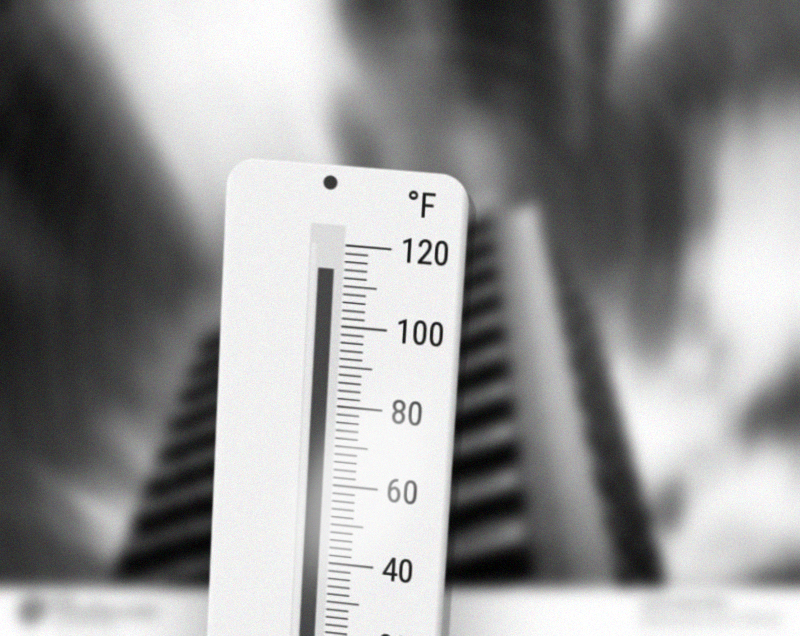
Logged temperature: 114 (°F)
